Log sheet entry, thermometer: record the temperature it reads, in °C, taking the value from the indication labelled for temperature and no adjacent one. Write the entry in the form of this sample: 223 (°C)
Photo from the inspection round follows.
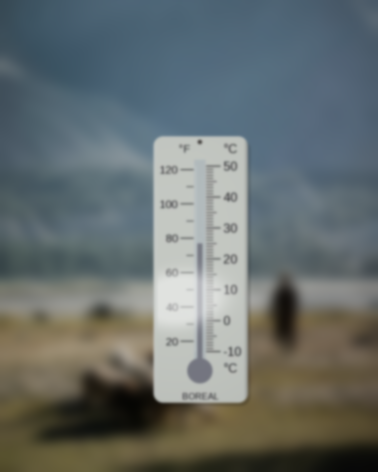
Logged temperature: 25 (°C)
